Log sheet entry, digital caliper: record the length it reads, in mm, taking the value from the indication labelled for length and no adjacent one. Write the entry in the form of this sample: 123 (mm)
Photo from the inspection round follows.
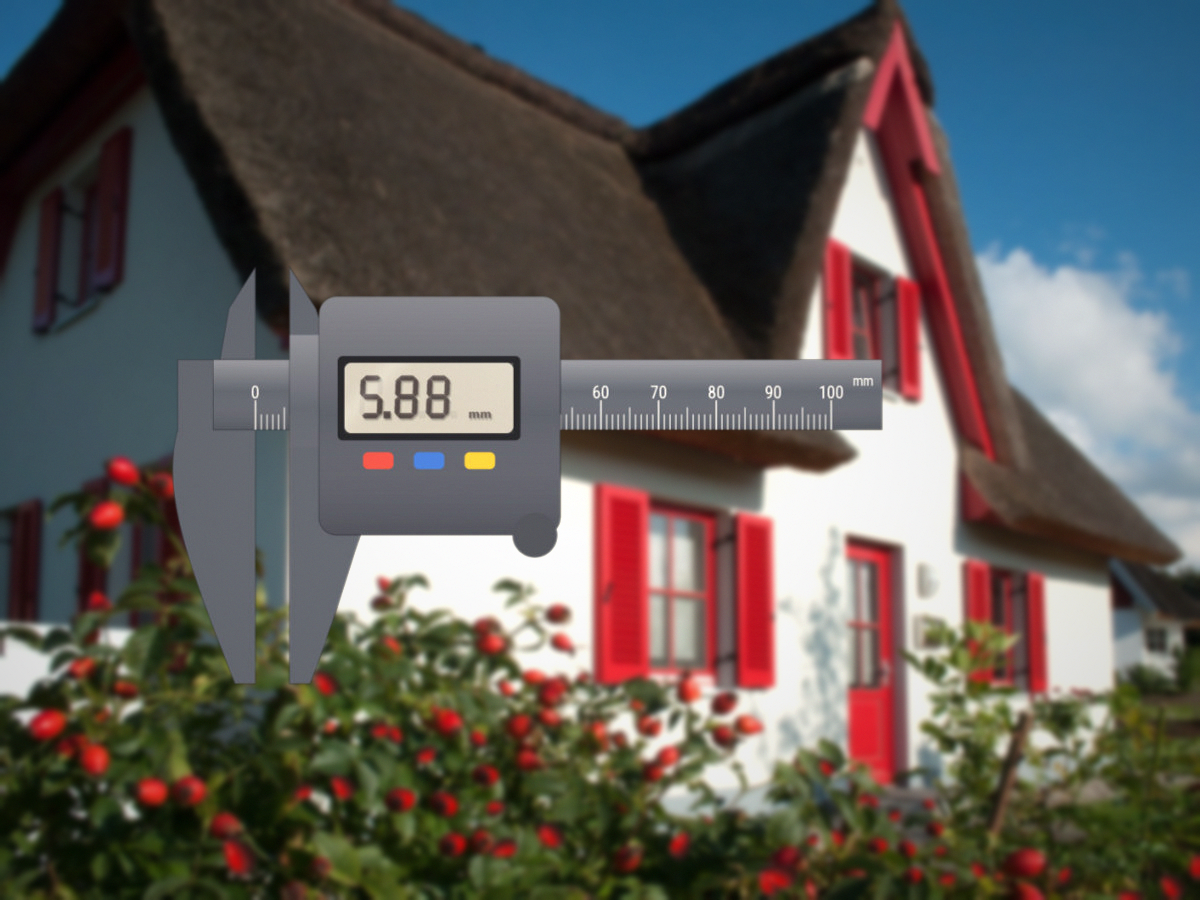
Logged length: 5.88 (mm)
